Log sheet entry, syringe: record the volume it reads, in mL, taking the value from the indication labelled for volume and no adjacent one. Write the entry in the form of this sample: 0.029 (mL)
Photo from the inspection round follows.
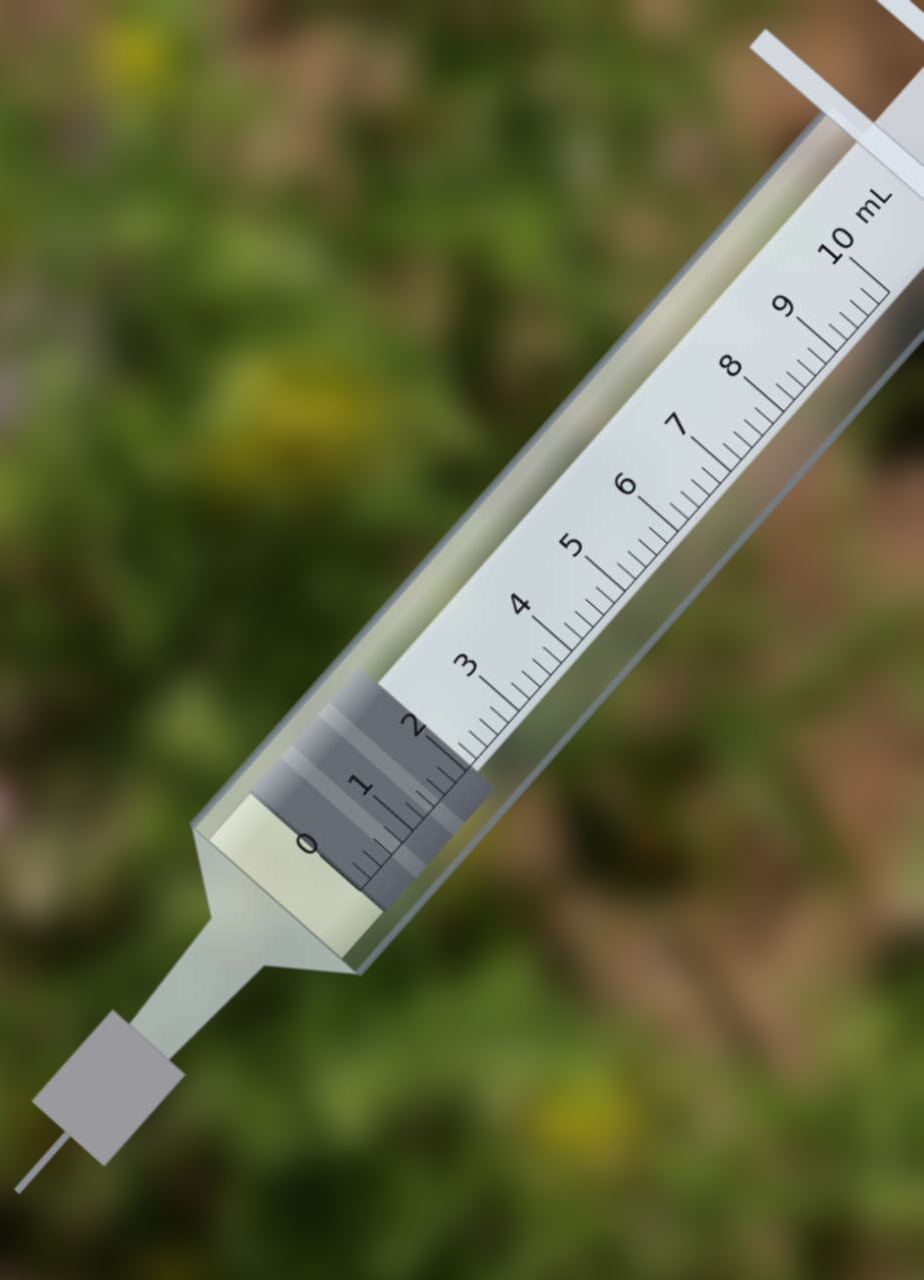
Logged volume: 0 (mL)
